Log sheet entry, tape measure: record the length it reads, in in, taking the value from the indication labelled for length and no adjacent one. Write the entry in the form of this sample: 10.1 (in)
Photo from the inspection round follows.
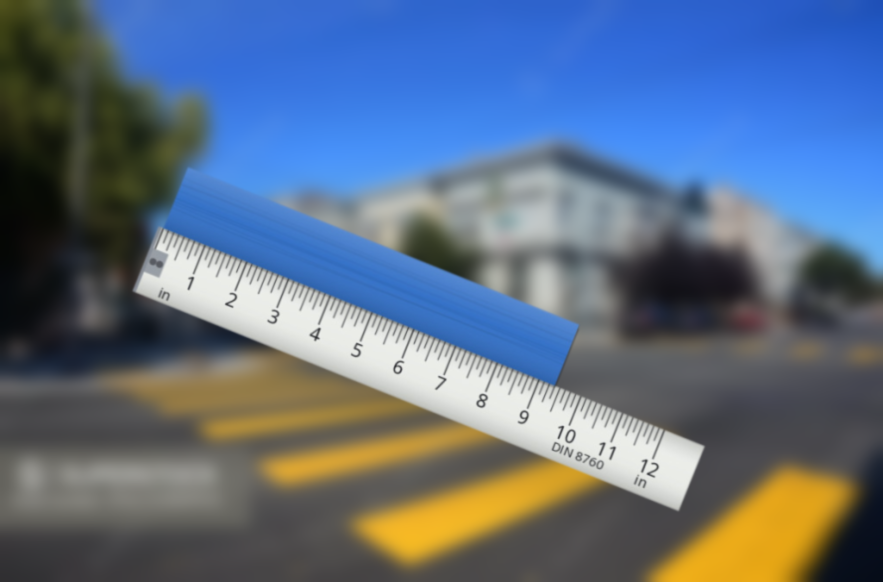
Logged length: 9.375 (in)
